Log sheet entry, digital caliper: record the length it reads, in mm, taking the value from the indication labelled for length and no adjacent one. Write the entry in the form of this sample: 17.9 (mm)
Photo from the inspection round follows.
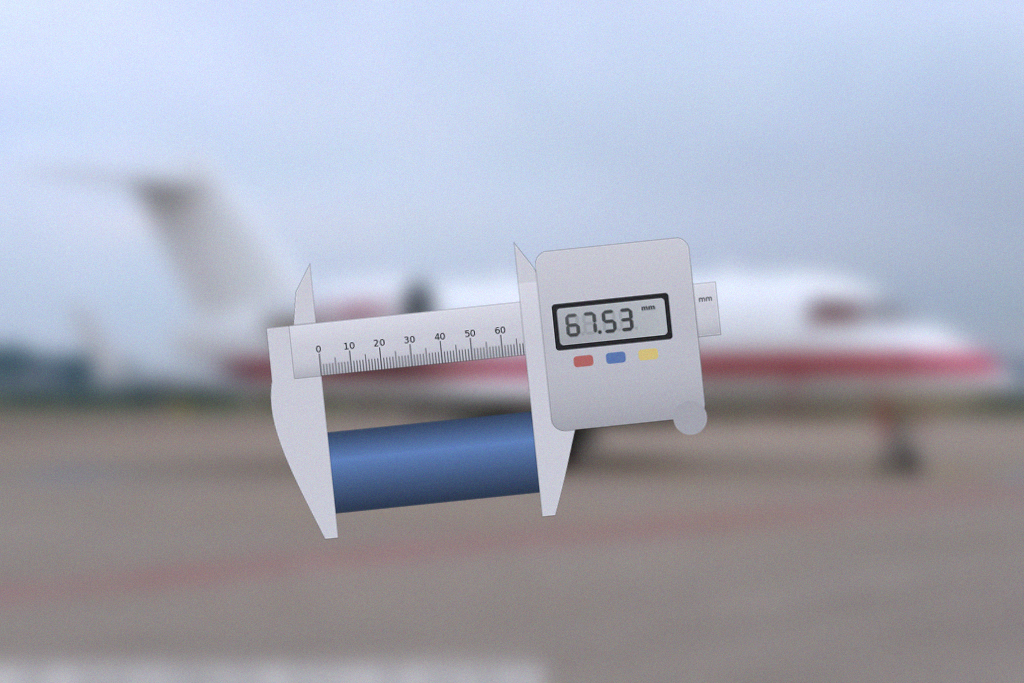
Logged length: 67.53 (mm)
